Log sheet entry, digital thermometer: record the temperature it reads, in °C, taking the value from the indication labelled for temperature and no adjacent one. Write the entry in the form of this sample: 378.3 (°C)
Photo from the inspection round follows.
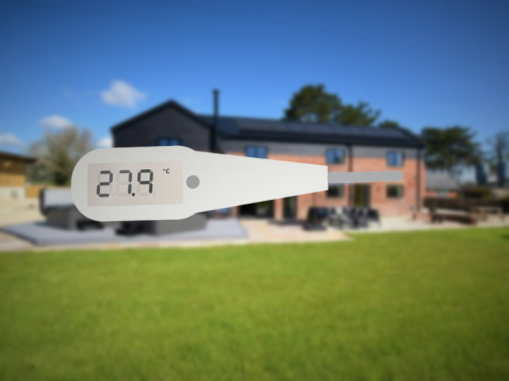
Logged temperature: 27.9 (°C)
